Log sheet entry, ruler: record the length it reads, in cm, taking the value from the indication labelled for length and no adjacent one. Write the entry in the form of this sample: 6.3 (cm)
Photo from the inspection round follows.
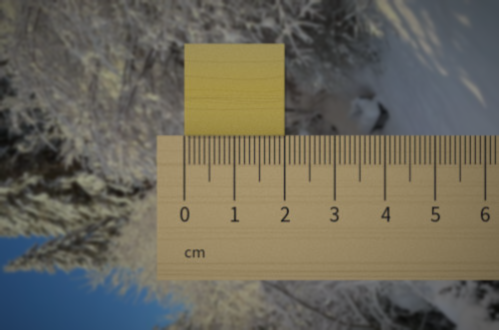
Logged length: 2 (cm)
